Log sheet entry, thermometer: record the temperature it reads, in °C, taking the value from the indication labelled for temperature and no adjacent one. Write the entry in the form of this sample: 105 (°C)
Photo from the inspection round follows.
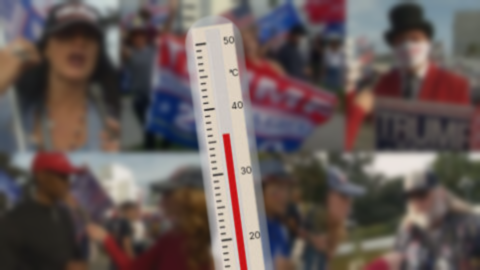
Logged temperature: 36 (°C)
